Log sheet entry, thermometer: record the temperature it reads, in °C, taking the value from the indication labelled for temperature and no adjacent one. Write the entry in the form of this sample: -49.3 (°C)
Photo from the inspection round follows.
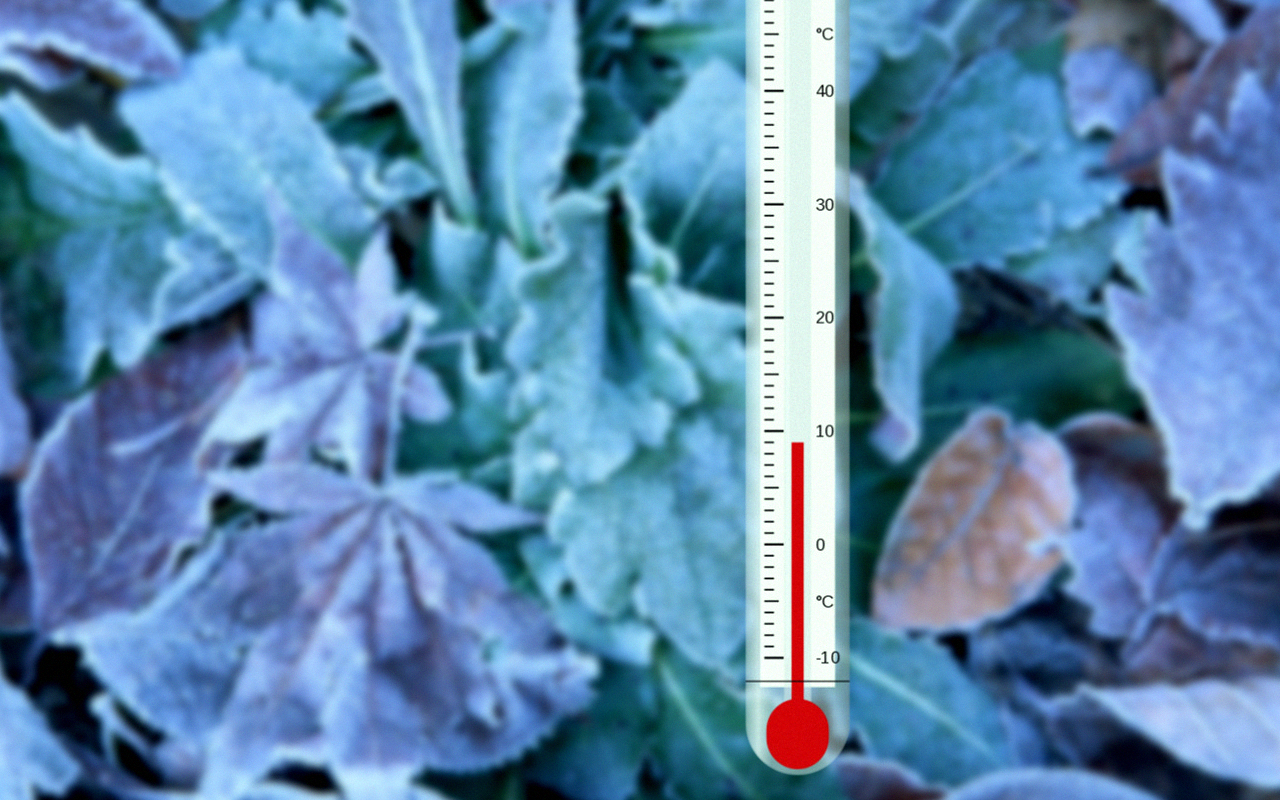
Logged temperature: 9 (°C)
